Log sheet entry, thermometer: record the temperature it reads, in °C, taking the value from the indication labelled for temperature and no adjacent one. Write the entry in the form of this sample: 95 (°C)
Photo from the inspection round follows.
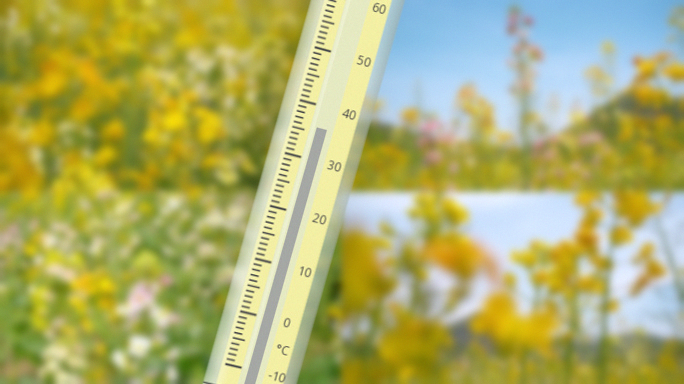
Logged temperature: 36 (°C)
